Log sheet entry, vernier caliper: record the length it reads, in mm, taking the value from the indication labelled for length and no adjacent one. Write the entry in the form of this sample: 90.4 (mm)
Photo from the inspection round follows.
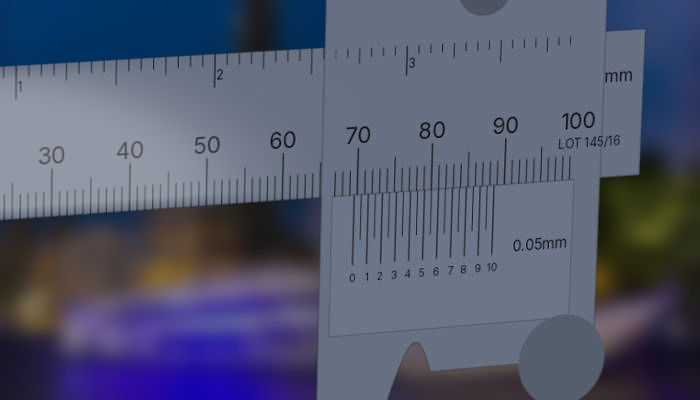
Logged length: 69.6 (mm)
